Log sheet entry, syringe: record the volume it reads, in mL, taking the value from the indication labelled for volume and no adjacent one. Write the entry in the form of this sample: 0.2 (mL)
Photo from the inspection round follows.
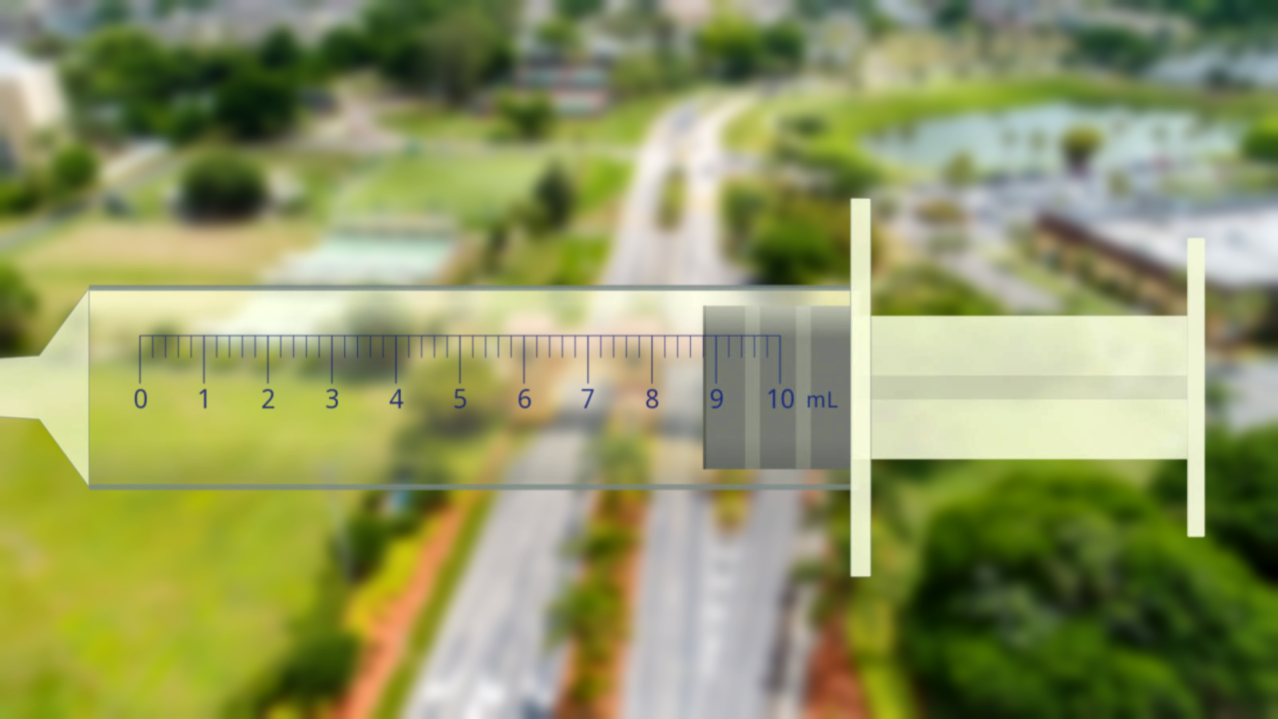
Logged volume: 8.8 (mL)
